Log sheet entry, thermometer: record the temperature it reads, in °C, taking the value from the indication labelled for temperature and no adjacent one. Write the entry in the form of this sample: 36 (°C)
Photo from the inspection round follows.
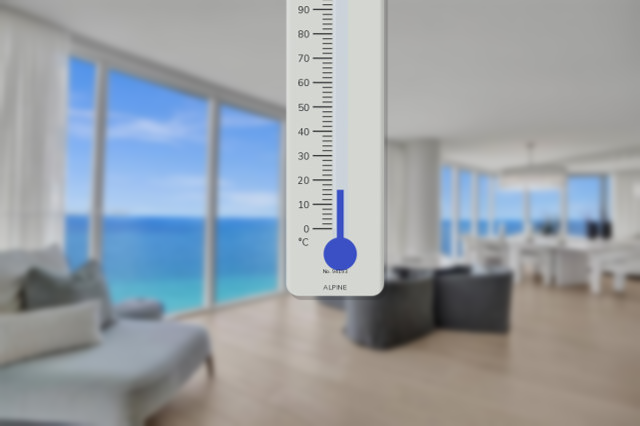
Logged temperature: 16 (°C)
